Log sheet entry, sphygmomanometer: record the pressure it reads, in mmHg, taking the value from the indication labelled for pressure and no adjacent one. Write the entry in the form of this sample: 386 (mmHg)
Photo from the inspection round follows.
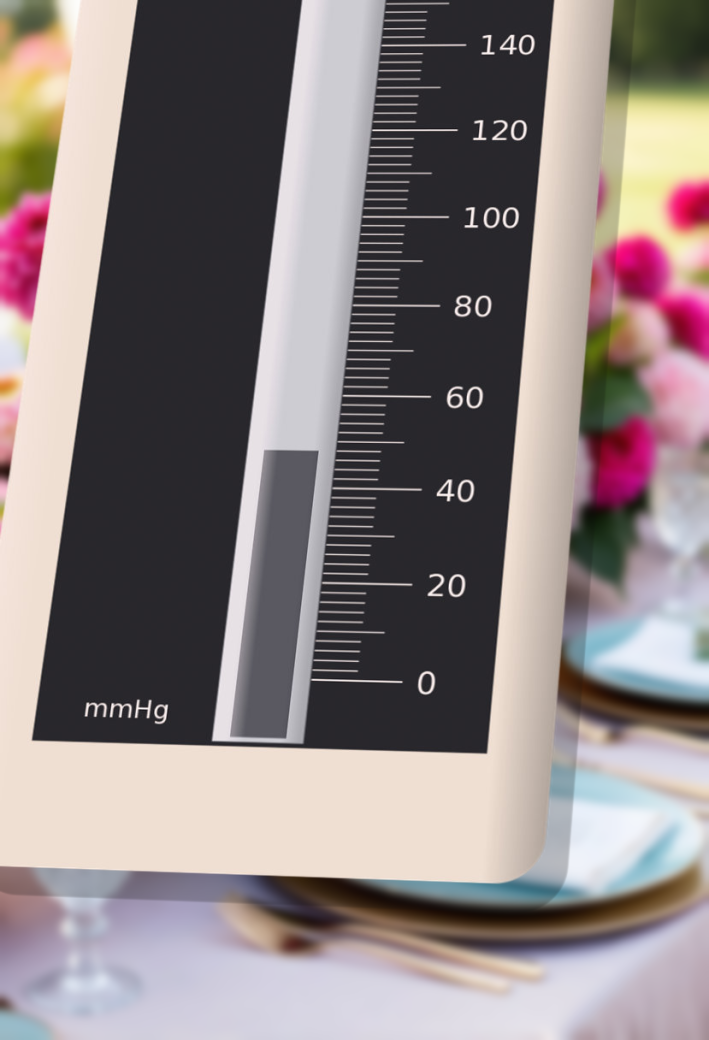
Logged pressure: 48 (mmHg)
